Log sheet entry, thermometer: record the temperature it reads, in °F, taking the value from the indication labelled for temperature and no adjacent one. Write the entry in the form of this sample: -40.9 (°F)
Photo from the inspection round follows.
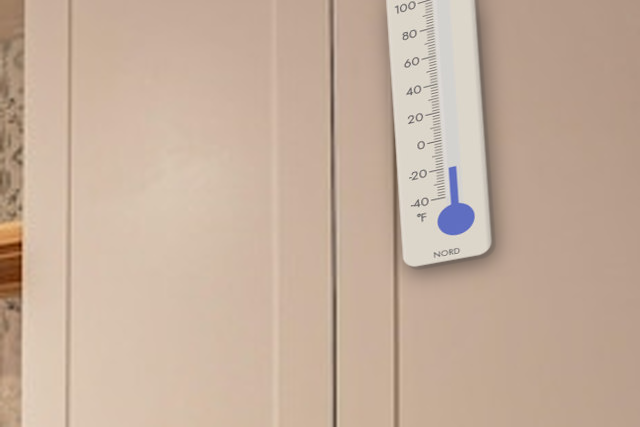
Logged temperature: -20 (°F)
